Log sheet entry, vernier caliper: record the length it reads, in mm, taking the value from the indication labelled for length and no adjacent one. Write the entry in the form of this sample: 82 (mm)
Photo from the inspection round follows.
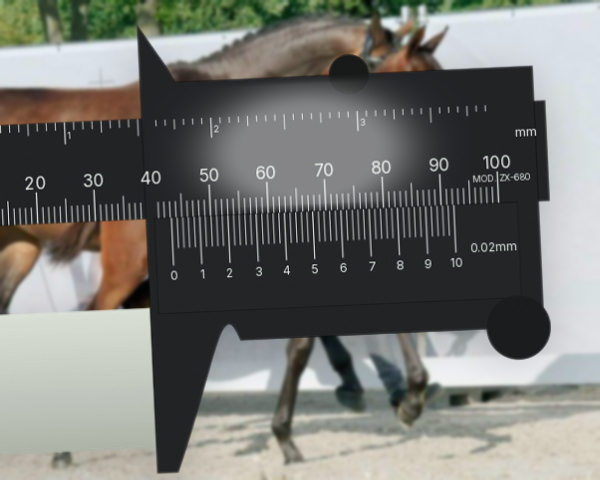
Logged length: 43.2 (mm)
